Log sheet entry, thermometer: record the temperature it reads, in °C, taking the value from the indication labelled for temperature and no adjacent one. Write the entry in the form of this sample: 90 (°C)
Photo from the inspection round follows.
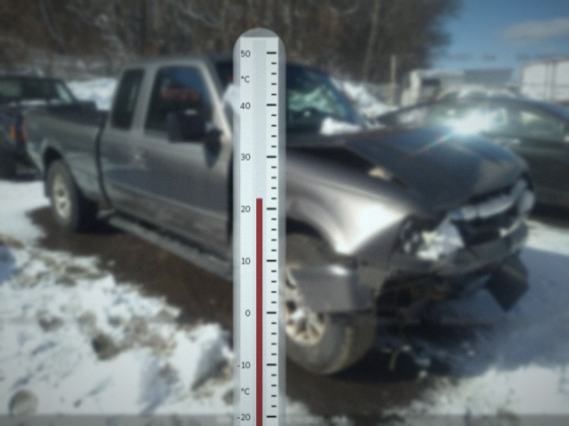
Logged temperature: 22 (°C)
